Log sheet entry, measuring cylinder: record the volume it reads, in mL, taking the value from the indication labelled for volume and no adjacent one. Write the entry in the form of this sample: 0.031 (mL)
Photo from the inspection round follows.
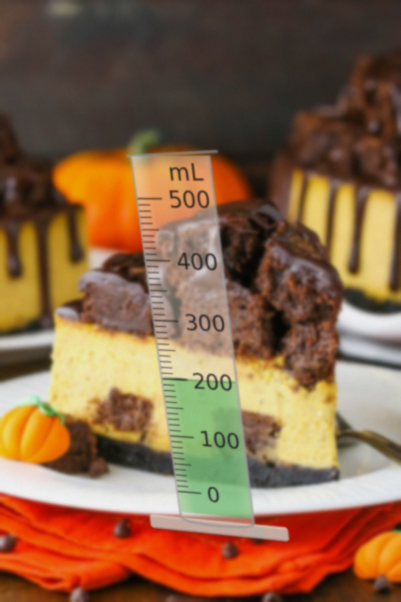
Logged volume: 200 (mL)
